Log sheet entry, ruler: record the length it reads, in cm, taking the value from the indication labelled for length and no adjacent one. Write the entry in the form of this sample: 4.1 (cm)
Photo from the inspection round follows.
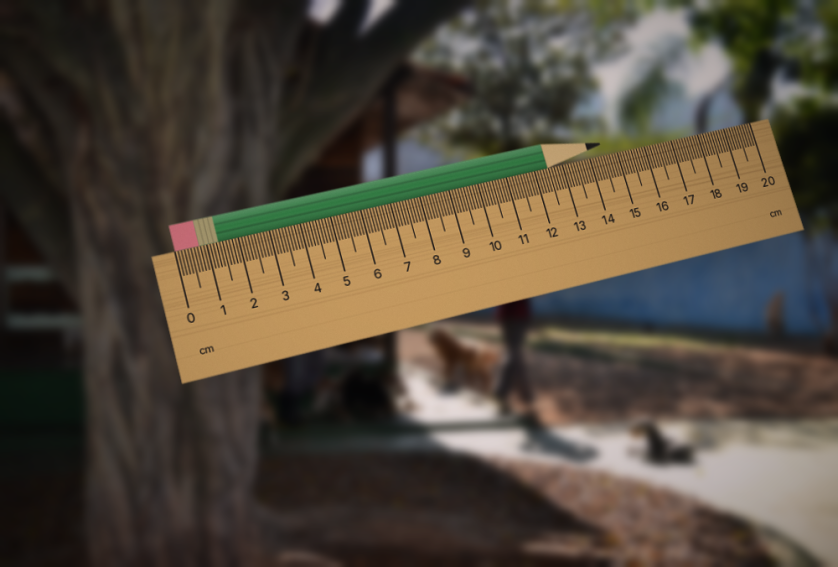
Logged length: 14.5 (cm)
